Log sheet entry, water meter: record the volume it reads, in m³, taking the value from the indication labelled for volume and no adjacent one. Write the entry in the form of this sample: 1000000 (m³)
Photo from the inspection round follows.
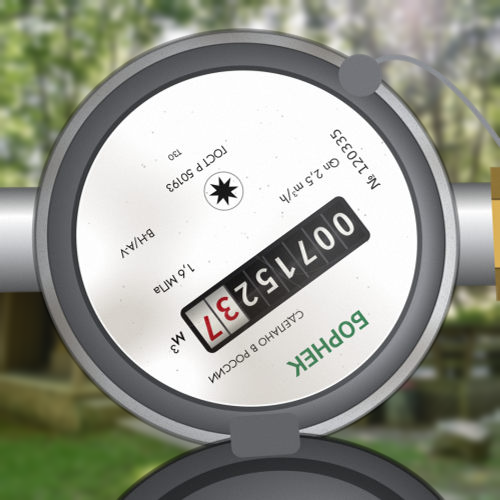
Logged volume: 7152.37 (m³)
